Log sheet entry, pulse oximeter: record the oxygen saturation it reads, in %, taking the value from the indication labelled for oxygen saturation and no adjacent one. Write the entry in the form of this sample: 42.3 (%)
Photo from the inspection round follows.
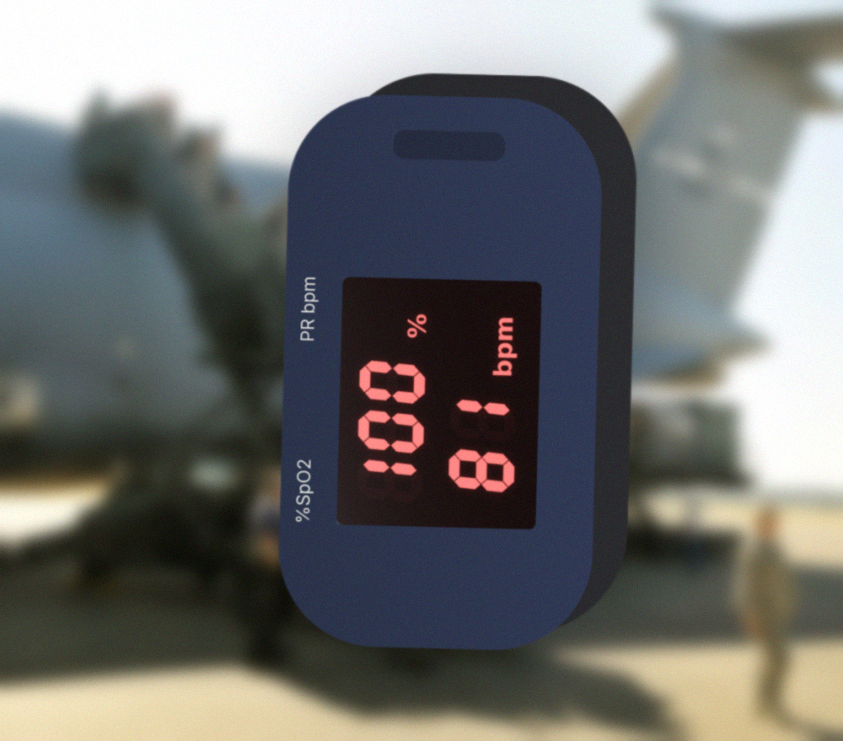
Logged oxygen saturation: 100 (%)
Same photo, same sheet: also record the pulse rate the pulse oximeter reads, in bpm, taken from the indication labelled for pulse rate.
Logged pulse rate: 81 (bpm)
